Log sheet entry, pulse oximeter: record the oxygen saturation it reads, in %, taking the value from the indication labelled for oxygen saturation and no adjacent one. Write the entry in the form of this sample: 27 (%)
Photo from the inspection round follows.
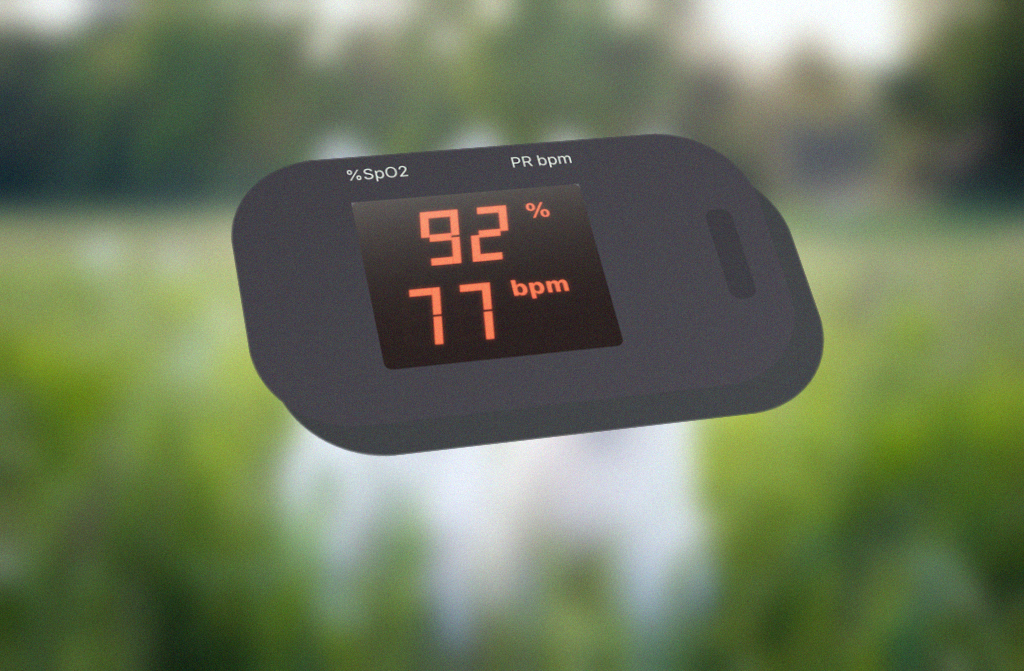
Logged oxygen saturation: 92 (%)
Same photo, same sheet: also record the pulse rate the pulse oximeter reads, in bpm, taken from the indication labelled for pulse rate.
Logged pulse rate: 77 (bpm)
